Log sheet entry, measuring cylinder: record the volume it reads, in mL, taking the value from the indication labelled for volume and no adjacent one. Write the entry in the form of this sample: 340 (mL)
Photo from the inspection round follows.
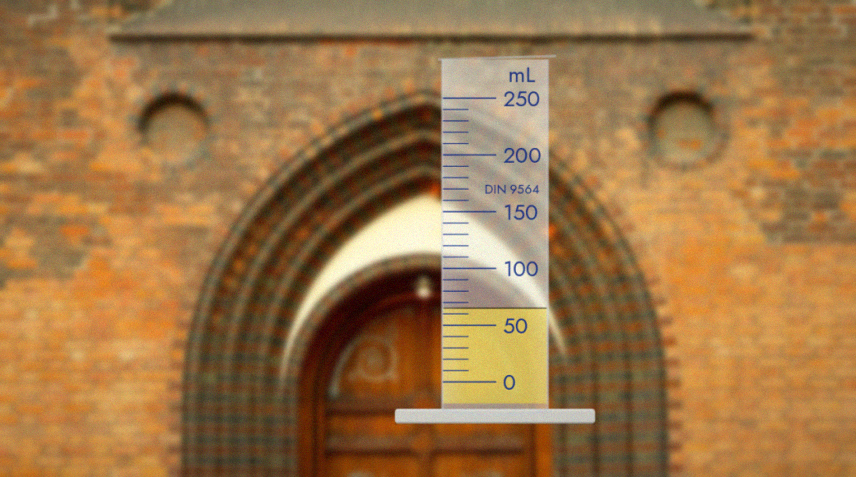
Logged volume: 65 (mL)
